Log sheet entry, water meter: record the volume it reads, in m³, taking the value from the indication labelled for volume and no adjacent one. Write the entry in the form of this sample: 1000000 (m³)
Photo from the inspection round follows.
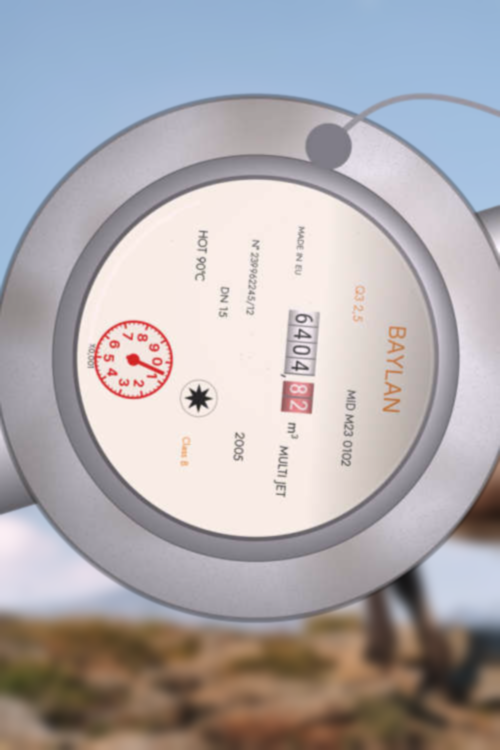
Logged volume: 6404.820 (m³)
